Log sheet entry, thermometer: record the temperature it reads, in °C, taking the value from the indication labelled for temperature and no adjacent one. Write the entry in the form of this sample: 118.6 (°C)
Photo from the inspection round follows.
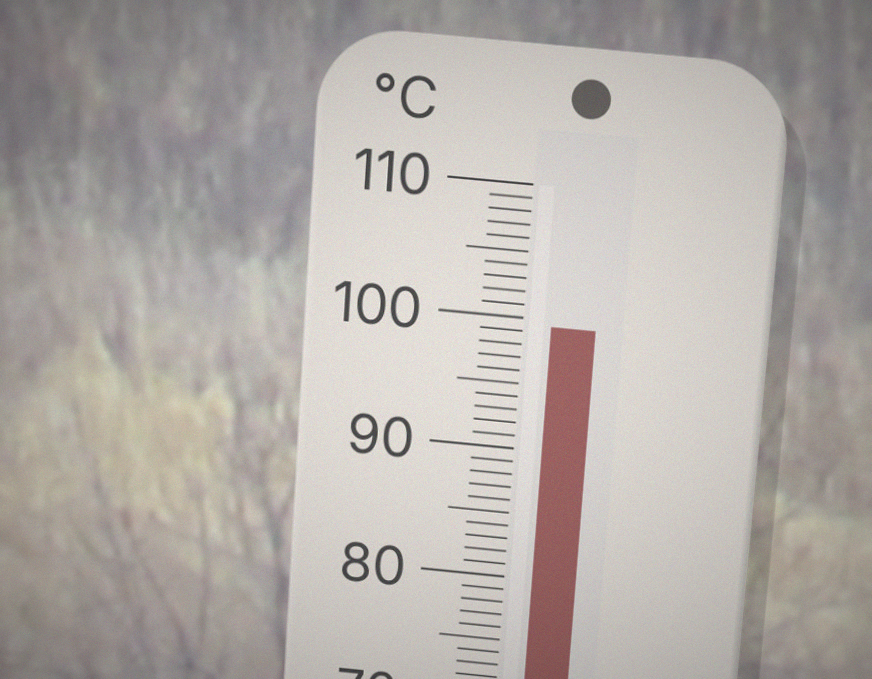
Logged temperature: 99.5 (°C)
